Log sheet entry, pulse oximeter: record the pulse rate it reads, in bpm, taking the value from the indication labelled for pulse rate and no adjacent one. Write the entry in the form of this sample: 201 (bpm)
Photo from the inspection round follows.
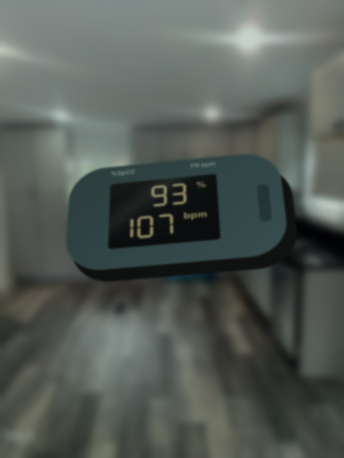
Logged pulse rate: 107 (bpm)
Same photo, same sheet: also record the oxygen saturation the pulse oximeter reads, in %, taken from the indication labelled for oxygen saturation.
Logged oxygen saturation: 93 (%)
